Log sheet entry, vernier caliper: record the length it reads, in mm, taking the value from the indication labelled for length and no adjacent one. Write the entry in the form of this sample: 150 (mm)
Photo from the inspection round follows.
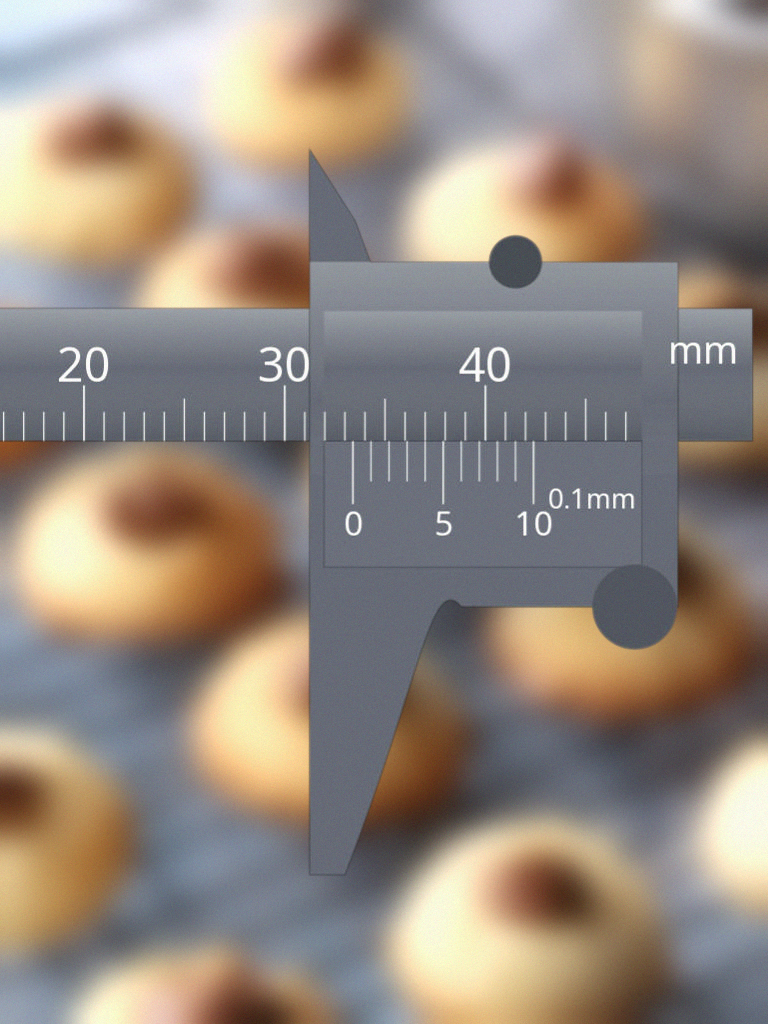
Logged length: 33.4 (mm)
